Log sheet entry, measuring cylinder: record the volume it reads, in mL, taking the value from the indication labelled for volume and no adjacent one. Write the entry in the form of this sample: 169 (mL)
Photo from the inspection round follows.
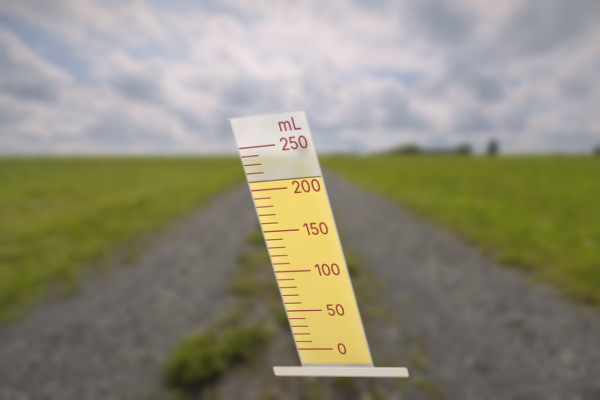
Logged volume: 210 (mL)
